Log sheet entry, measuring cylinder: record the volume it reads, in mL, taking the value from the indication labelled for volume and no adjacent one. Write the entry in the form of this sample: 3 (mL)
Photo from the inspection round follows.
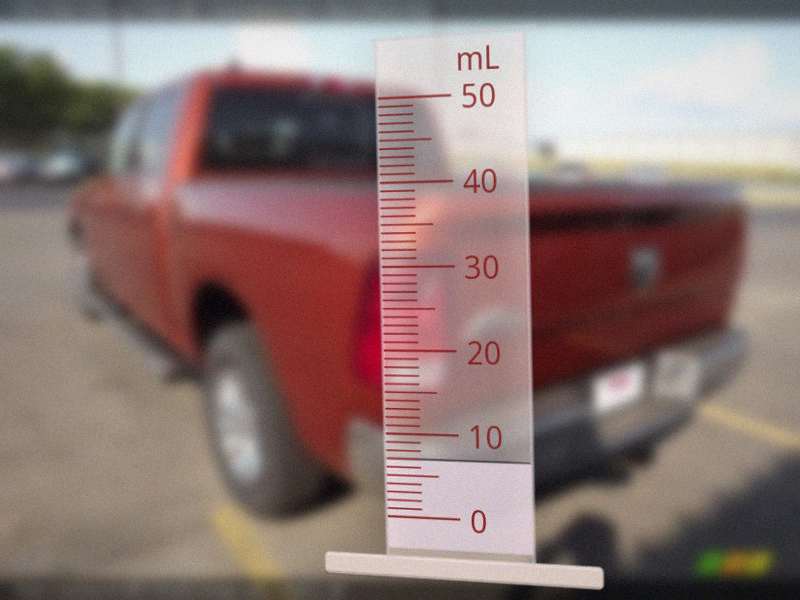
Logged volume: 7 (mL)
